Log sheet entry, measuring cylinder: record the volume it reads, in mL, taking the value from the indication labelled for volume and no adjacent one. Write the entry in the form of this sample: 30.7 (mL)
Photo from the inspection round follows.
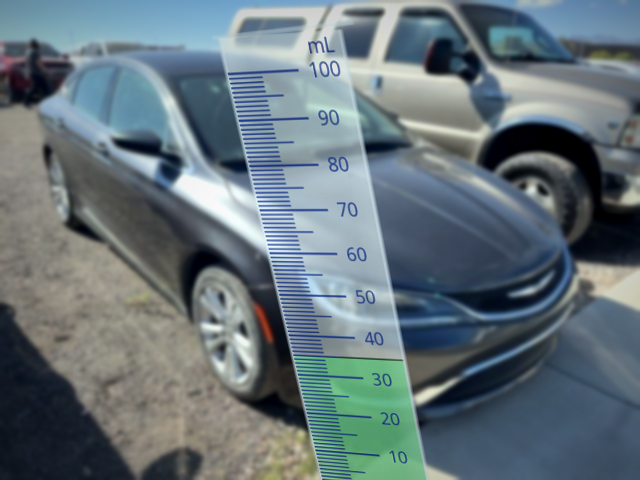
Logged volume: 35 (mL)
